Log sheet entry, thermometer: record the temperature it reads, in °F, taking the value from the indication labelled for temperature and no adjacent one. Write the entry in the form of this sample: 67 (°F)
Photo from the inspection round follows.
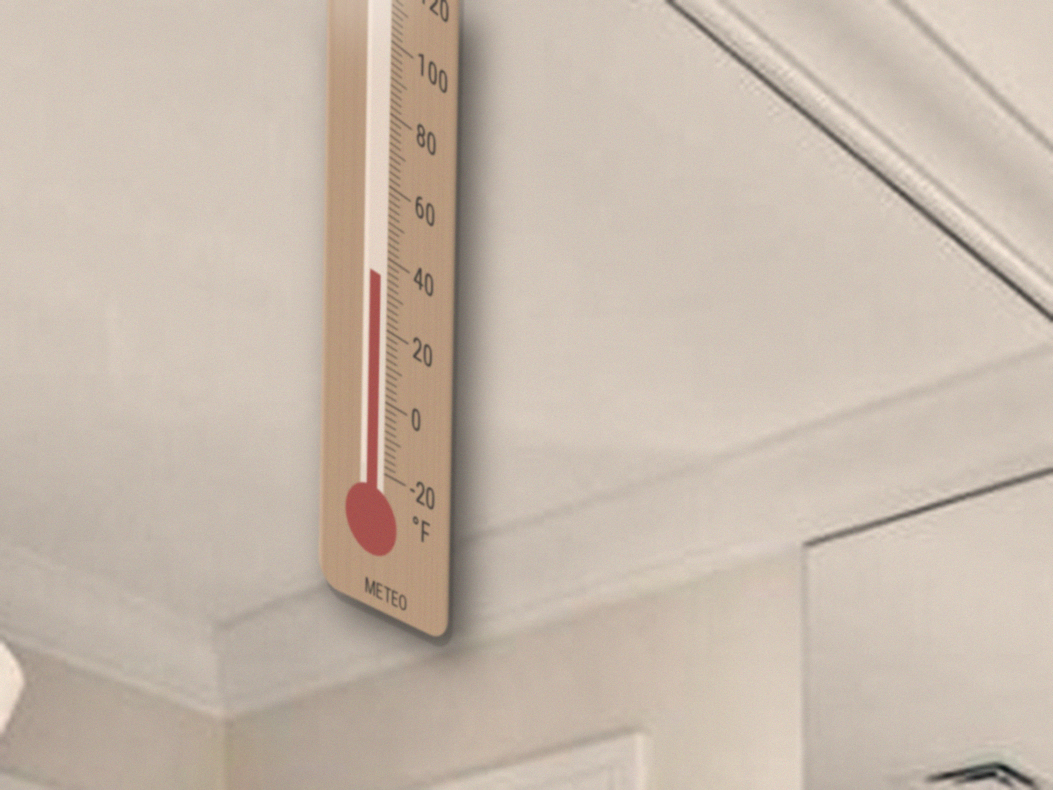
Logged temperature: 34 (°F)
